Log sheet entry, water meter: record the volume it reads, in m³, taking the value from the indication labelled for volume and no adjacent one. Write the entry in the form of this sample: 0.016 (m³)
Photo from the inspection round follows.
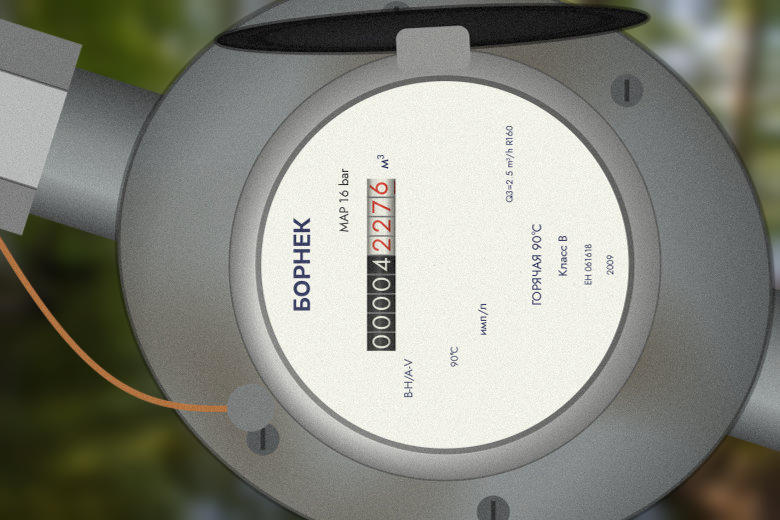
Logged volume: 4.2276 (m³)
